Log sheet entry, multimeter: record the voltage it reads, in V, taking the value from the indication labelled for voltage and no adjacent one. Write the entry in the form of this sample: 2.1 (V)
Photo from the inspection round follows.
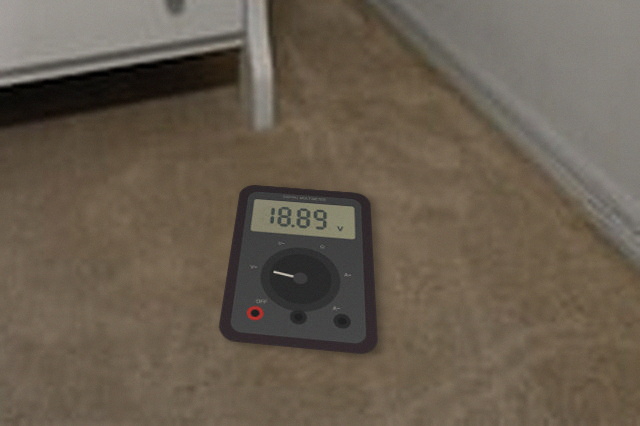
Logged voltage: 18.89 (V)
